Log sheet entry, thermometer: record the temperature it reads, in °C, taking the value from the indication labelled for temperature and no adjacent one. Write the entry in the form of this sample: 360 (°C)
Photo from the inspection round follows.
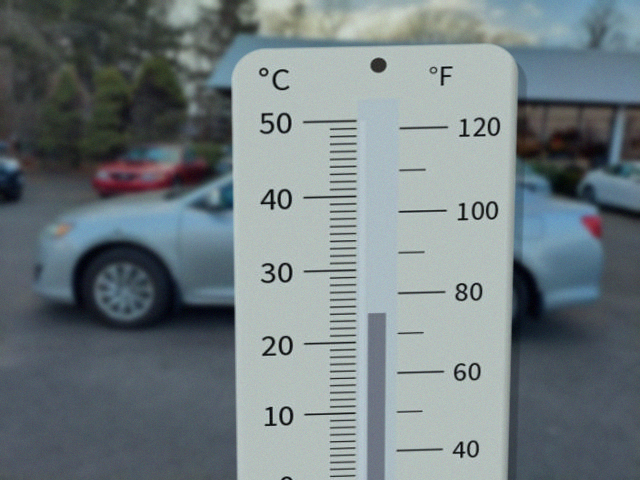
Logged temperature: 24 (°C)
